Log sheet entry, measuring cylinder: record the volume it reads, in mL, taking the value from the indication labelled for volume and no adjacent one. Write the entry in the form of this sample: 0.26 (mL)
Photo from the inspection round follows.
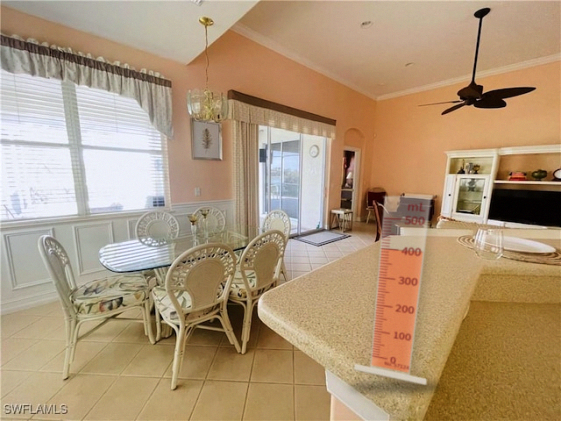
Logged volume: 400 (mL)
